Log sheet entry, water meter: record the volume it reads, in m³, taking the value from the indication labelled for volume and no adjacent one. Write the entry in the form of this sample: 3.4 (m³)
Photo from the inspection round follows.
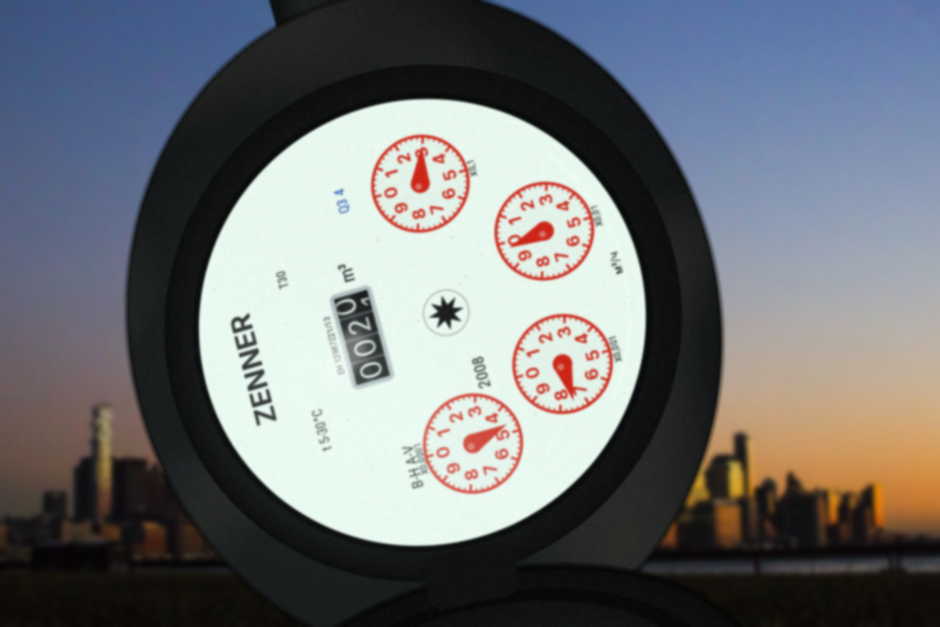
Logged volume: 20.2974 (m³)
